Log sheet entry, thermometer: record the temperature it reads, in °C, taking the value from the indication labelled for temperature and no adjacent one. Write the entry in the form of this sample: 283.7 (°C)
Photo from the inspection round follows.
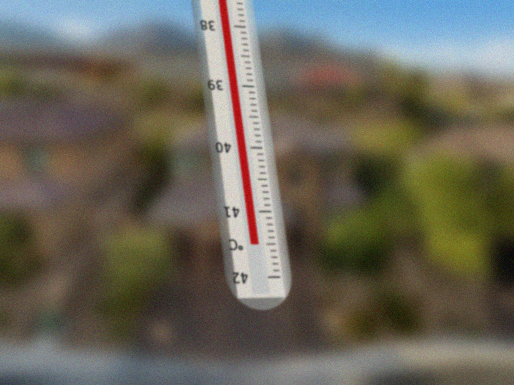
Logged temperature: 41.5 (°C)
